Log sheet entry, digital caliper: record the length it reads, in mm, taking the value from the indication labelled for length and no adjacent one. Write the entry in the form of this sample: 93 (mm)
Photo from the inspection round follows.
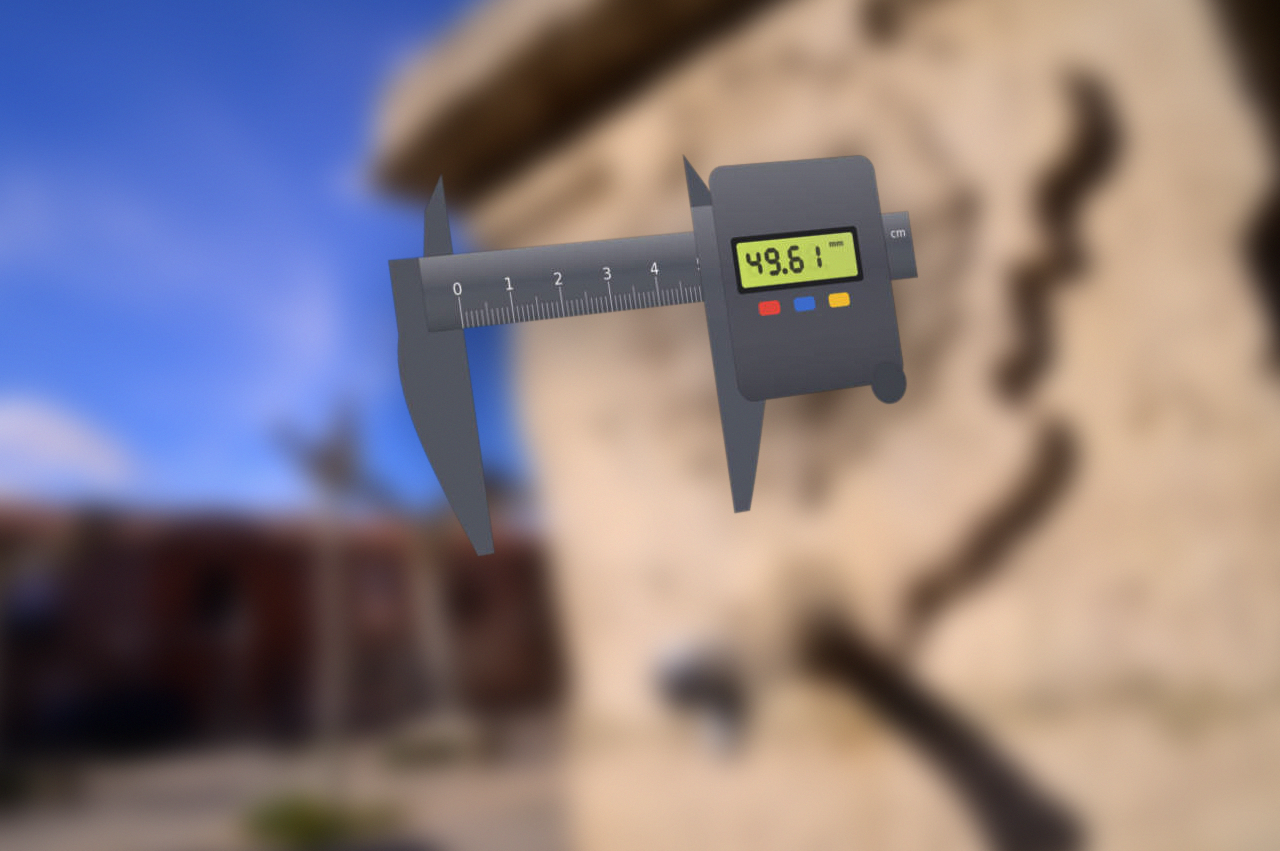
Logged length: 49.61 (mm)
